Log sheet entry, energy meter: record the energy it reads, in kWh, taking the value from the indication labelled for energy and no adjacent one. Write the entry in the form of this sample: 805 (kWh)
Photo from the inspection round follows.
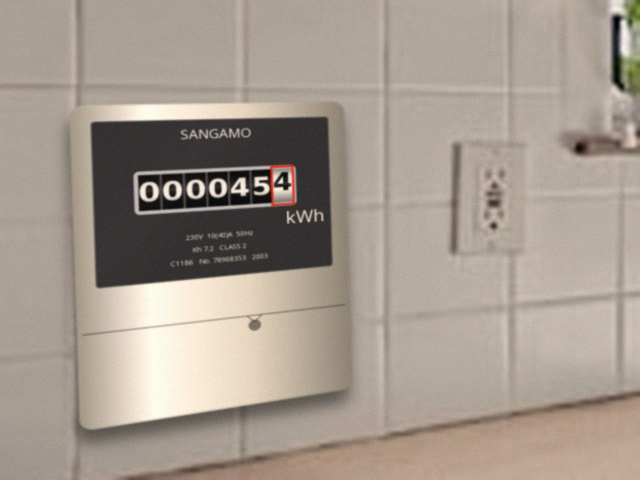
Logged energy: 45.4 (kWh)
